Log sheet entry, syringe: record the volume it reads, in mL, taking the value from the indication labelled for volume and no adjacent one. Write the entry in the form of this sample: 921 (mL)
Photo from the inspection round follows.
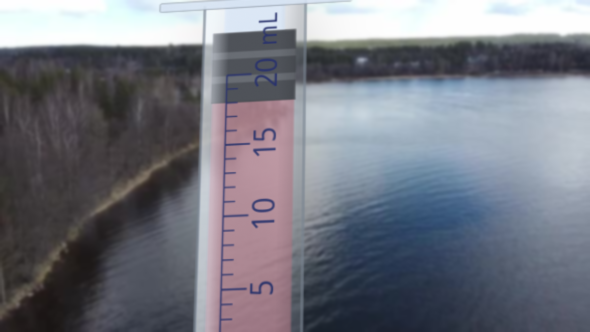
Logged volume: 18 (mL)
